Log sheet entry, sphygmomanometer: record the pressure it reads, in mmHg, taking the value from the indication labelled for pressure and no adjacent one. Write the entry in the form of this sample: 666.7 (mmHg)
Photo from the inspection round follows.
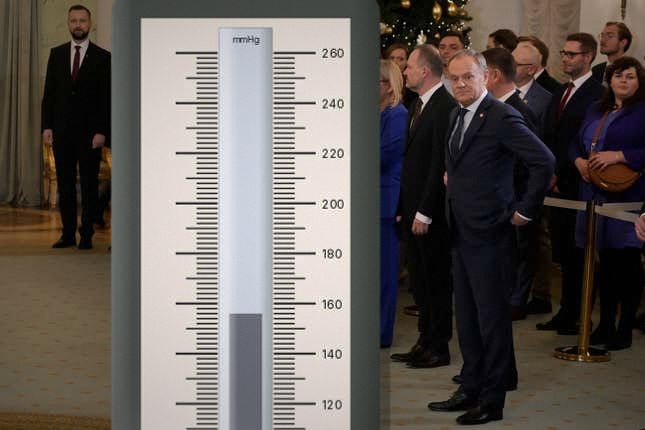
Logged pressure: 156 (mmHg)
